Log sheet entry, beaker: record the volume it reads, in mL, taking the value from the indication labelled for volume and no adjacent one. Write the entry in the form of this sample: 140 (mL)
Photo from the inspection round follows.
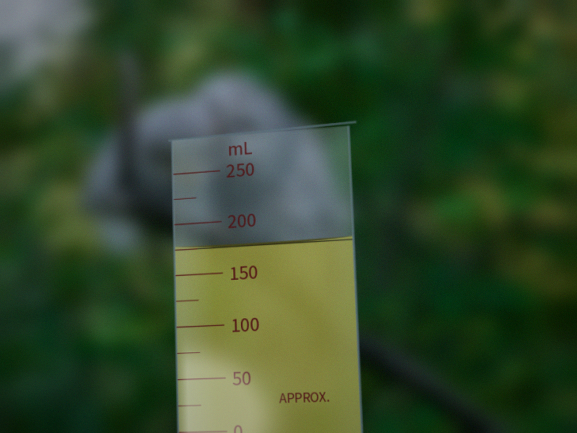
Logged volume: 175 (mL)
